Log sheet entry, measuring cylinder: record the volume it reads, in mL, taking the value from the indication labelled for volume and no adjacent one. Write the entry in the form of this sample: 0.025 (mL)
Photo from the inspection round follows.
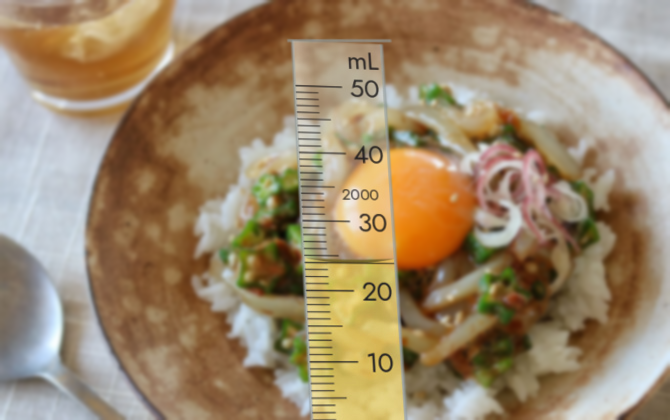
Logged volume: 24 (mL)
